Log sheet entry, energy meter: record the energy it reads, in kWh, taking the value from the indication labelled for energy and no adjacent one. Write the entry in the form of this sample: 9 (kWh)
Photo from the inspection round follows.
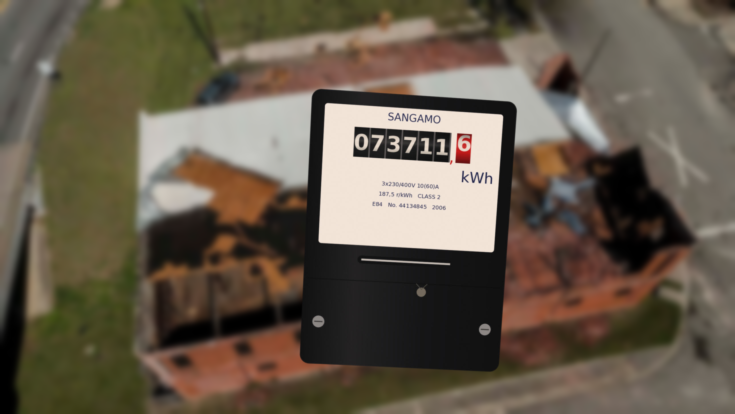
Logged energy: 73711.6 (kWh)
